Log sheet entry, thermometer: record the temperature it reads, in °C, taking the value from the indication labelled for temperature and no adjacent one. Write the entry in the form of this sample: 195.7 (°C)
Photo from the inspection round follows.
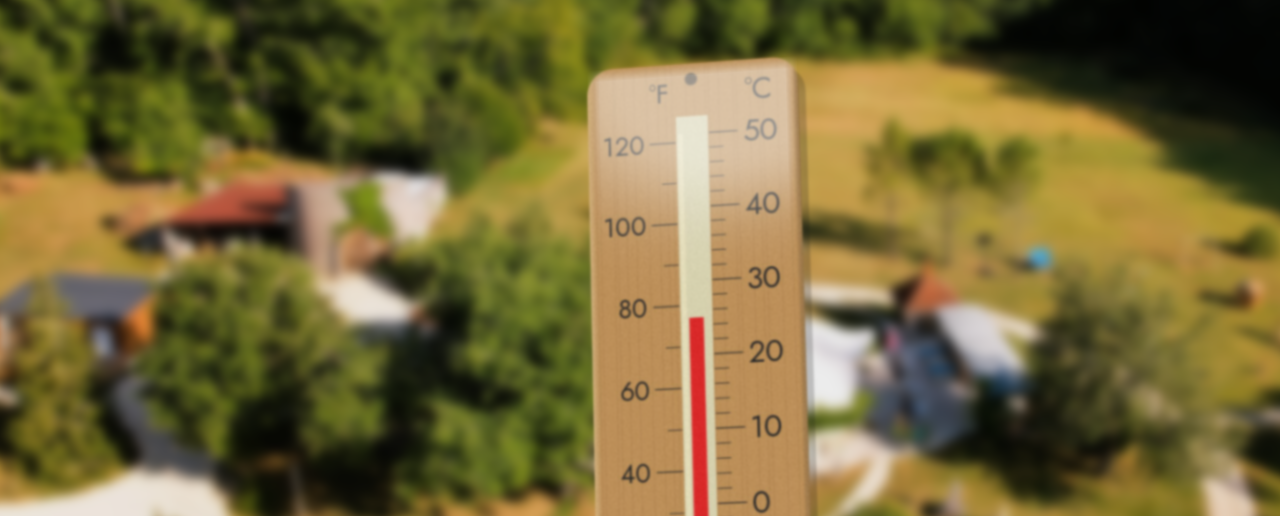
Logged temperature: 25 (°C)
